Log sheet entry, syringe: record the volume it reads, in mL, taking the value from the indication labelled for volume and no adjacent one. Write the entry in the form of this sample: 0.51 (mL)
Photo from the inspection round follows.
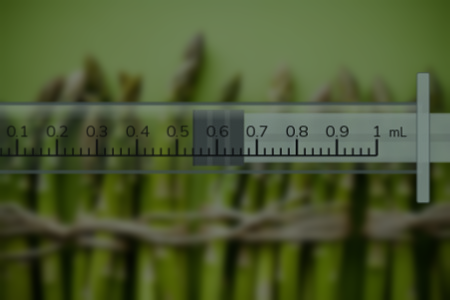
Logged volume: 0.54 (mL)
